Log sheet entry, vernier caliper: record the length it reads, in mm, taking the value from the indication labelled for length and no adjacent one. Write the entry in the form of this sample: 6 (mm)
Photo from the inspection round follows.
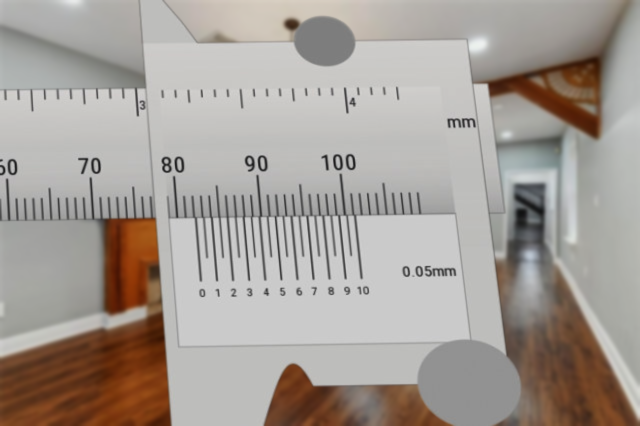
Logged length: 82.2 (mm)
